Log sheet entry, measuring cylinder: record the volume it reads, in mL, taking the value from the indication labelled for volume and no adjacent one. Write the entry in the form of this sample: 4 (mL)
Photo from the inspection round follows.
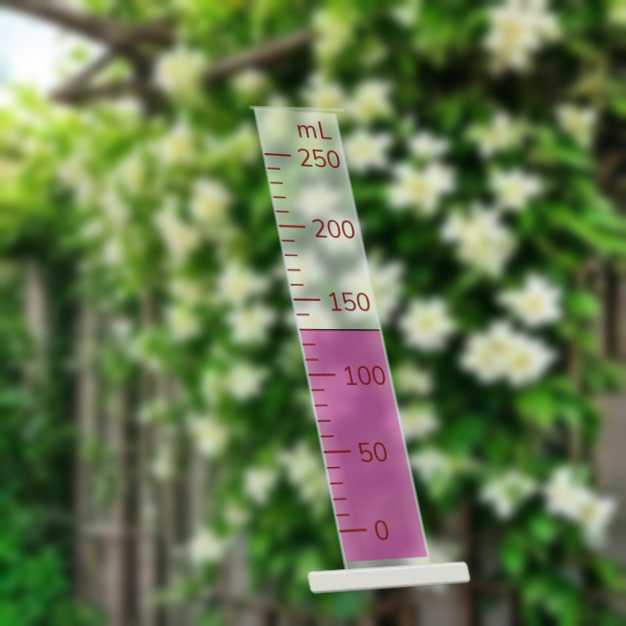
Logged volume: 130 (mL)
